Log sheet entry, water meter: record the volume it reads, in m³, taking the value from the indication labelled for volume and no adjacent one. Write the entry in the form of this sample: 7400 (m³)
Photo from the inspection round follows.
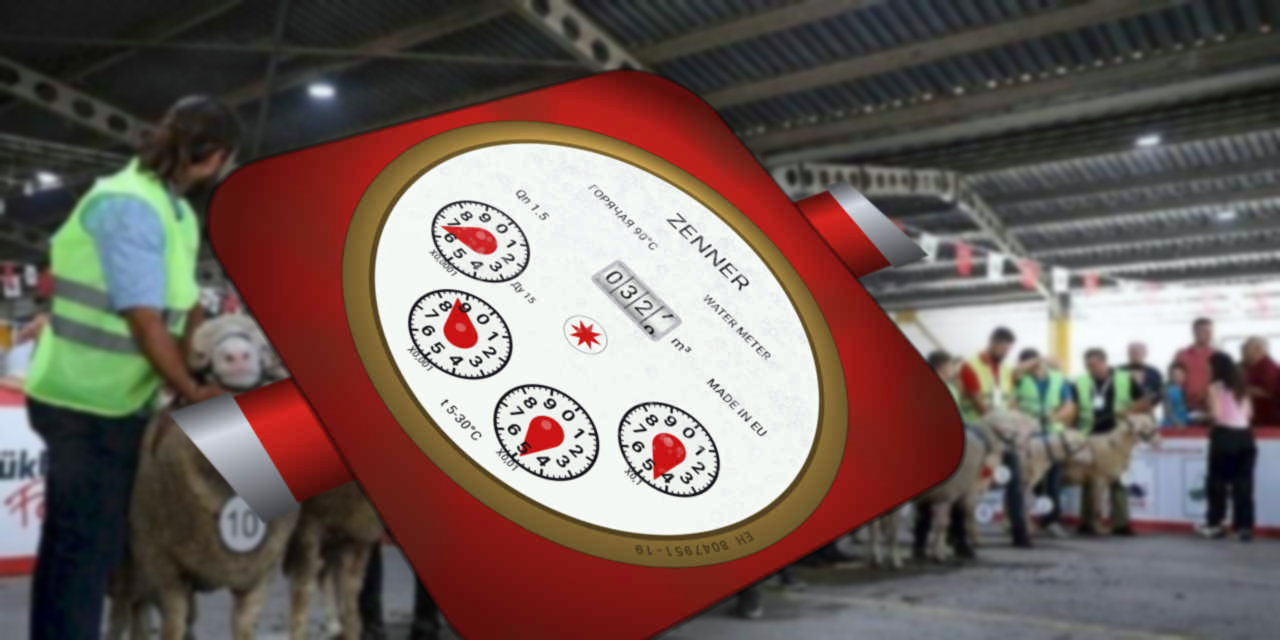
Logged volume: 327.4486 (m³)
